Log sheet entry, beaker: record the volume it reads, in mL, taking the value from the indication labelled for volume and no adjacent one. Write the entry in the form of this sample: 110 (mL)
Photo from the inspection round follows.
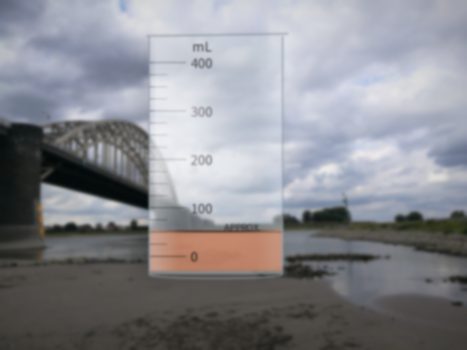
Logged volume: 50 (mL)
